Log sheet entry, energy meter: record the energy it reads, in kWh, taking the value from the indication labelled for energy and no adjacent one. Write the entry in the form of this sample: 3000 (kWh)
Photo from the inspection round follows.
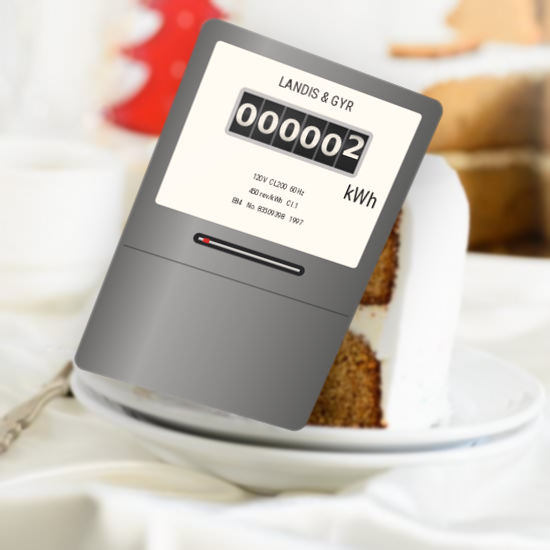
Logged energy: 2 (kWh)
